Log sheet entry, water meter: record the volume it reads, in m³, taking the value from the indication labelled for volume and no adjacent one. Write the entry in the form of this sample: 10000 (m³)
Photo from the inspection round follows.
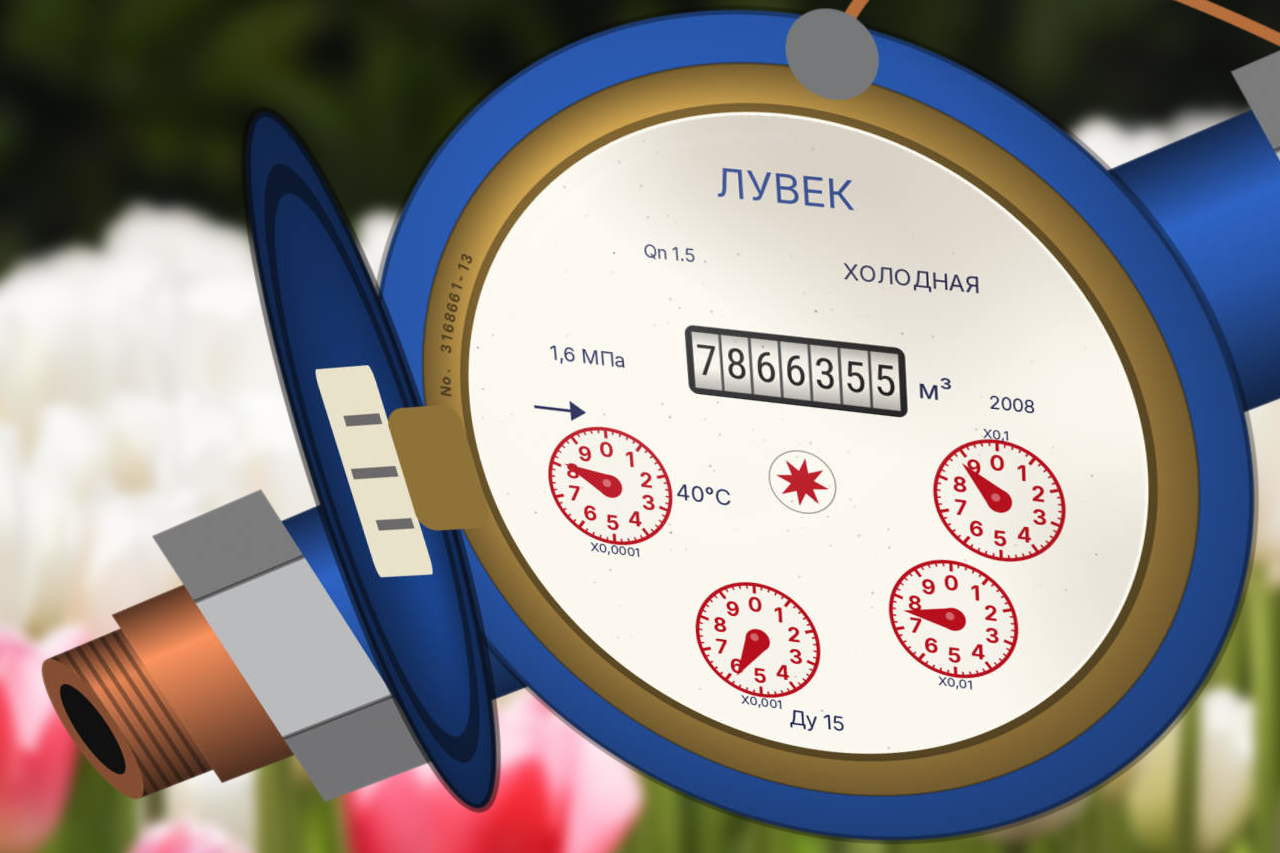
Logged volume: 7866355.8758 (m³)
